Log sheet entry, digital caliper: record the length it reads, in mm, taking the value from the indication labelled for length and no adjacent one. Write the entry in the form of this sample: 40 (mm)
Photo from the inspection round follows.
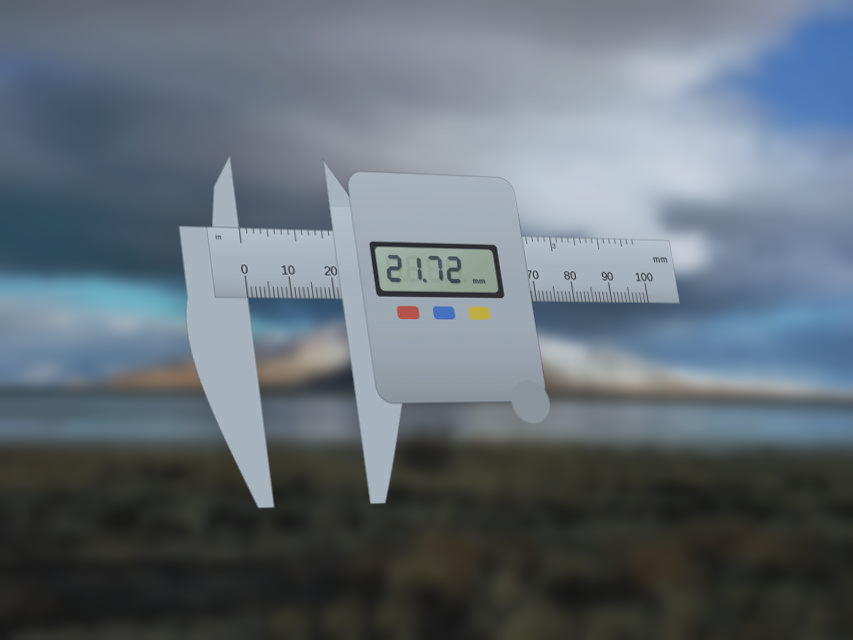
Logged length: 21.72 (mm)
